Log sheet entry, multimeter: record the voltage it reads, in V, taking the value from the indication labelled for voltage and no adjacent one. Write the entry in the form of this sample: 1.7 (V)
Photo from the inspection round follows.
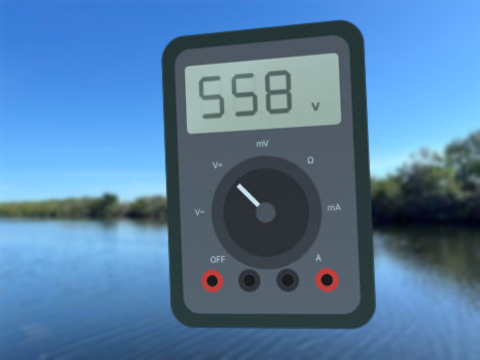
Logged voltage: 558 (V)
